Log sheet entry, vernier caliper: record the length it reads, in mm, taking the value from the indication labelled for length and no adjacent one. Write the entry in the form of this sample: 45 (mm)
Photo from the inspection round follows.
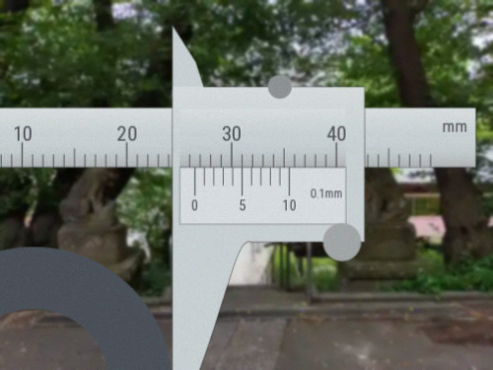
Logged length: 26.5 (mm)
